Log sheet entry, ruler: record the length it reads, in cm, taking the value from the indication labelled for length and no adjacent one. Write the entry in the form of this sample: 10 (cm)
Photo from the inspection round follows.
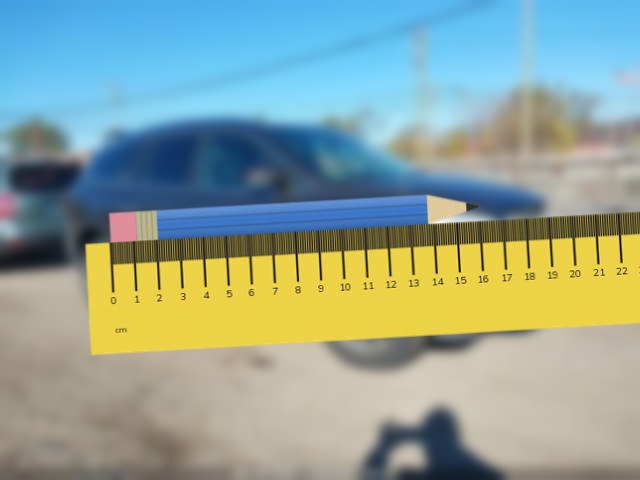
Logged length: 16 (cm)
